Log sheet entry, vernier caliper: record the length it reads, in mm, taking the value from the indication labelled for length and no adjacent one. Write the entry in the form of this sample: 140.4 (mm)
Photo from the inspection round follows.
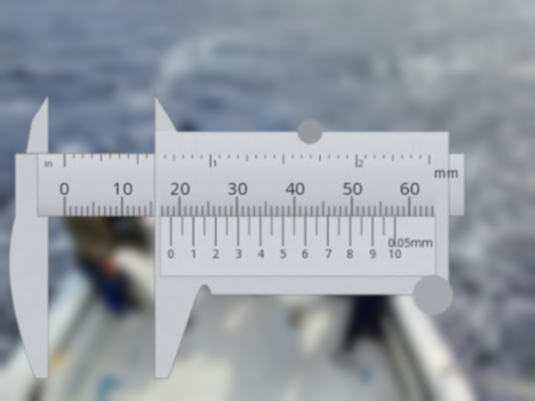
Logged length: 18.5 (mm)
